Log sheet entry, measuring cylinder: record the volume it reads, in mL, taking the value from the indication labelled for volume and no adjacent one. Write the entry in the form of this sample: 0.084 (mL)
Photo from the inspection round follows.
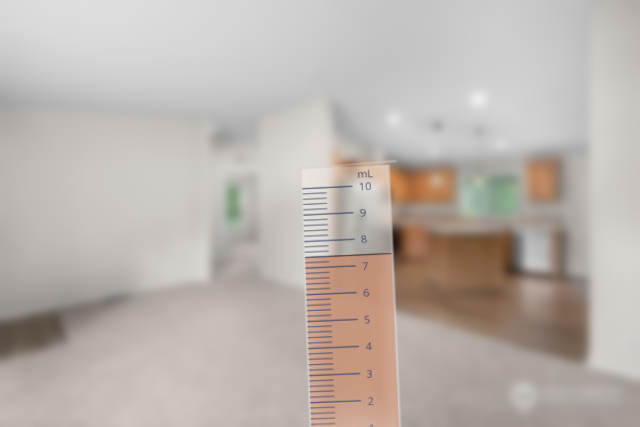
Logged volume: 7.4 (mL)
